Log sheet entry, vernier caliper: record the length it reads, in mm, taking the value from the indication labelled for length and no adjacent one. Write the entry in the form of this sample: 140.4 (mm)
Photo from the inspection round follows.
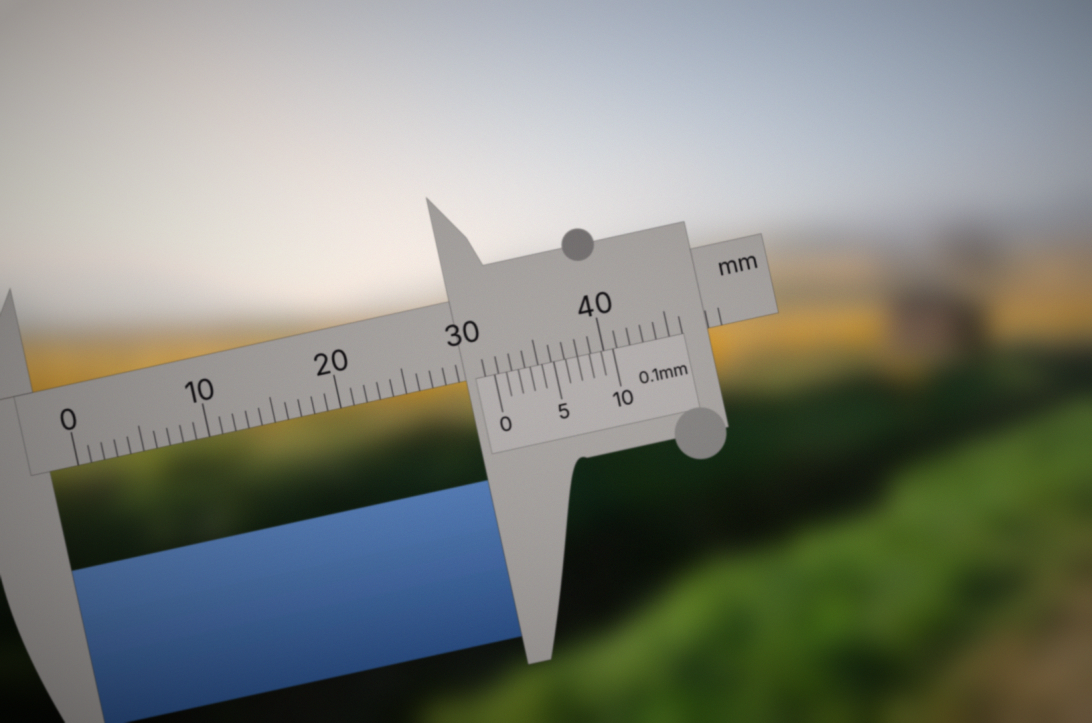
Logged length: 31.7 (mm)
